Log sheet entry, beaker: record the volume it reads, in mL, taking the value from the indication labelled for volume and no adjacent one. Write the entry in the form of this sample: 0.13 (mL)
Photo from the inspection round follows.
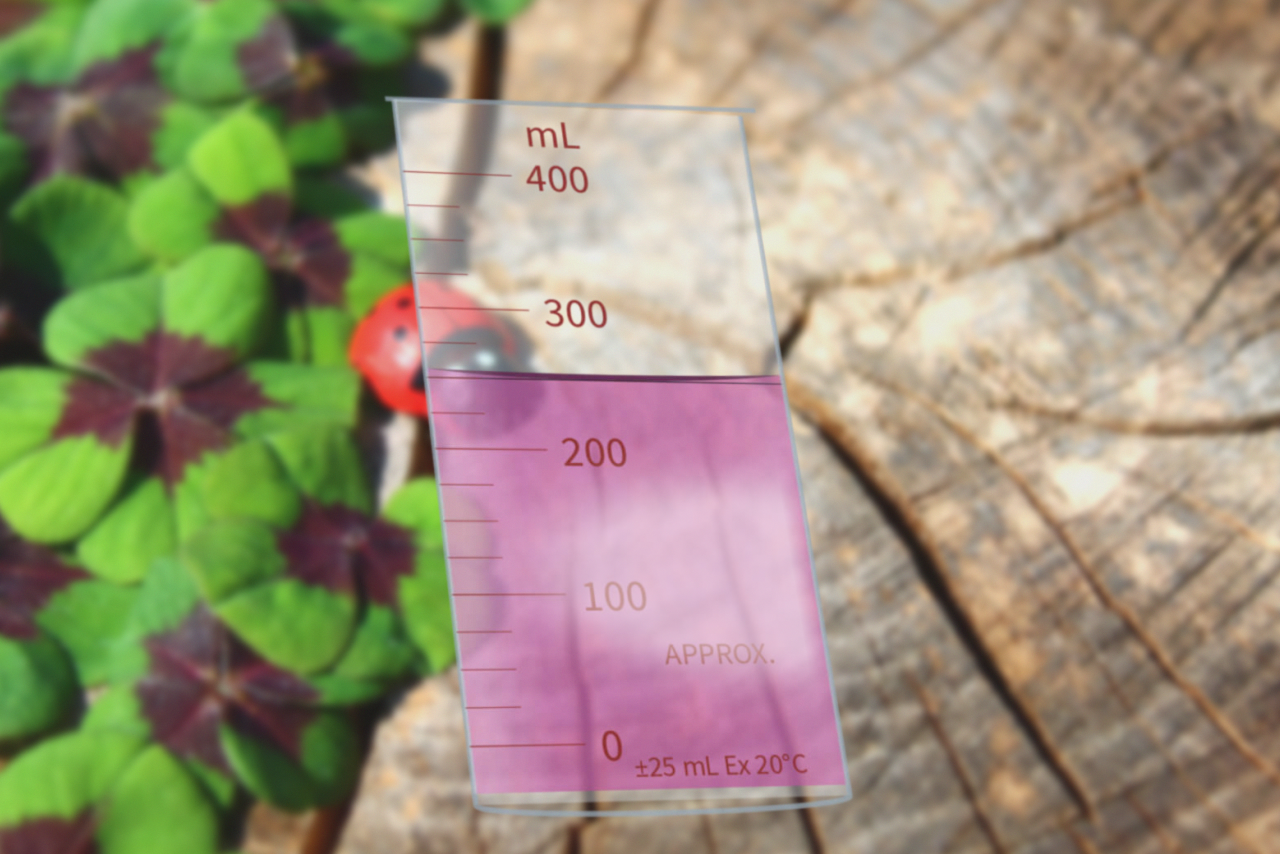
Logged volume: 250 (mL)
